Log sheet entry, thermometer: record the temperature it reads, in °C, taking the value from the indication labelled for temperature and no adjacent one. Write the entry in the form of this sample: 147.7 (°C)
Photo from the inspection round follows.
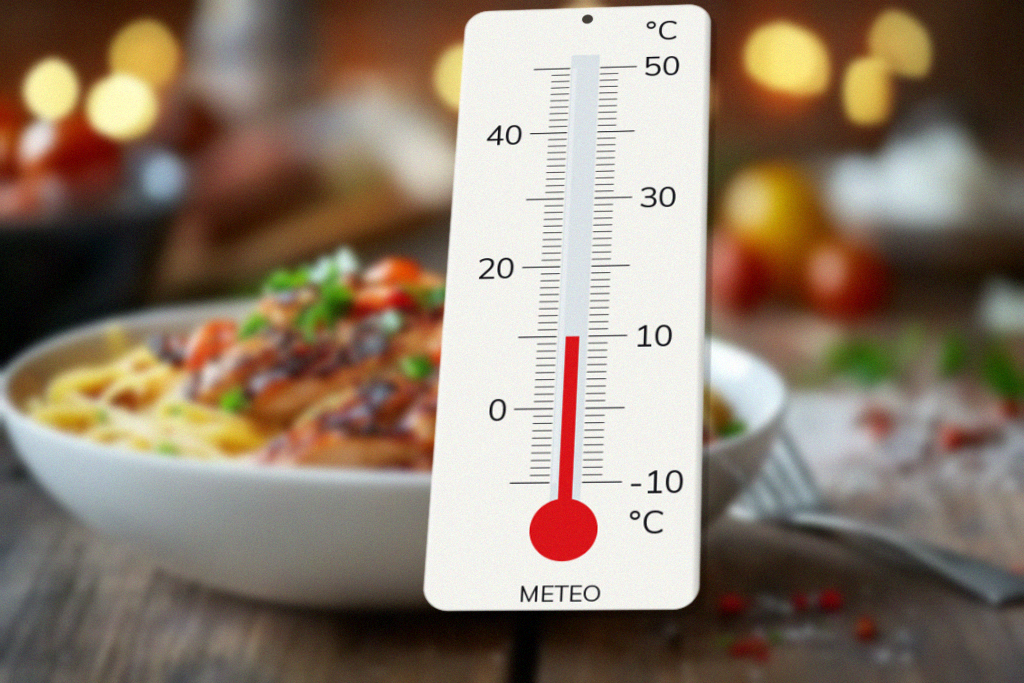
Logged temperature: 10 (°C)
